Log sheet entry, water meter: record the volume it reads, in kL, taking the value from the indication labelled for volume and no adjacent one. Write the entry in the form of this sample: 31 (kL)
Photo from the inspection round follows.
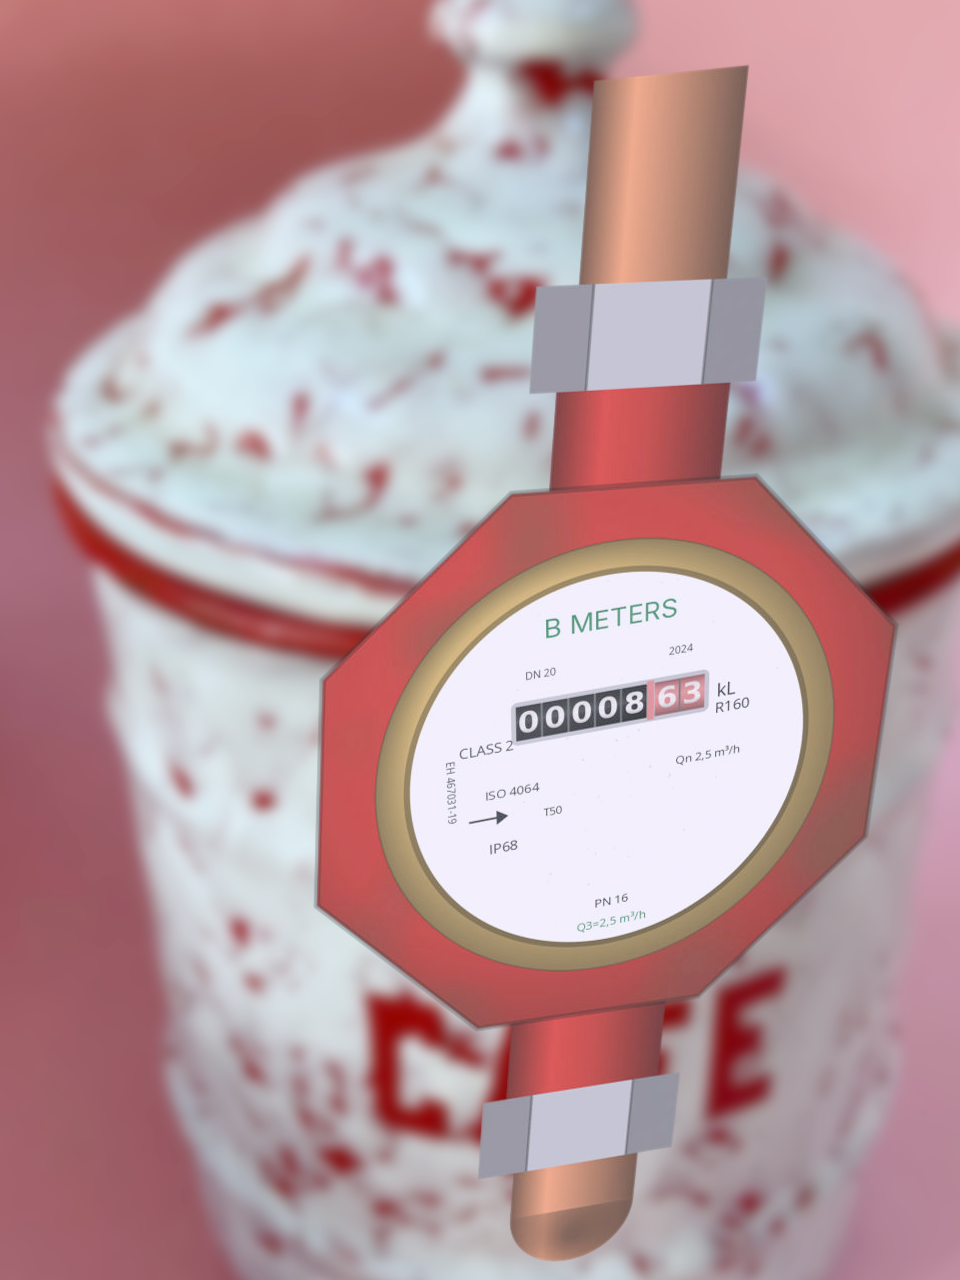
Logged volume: 8.63 (kL)
